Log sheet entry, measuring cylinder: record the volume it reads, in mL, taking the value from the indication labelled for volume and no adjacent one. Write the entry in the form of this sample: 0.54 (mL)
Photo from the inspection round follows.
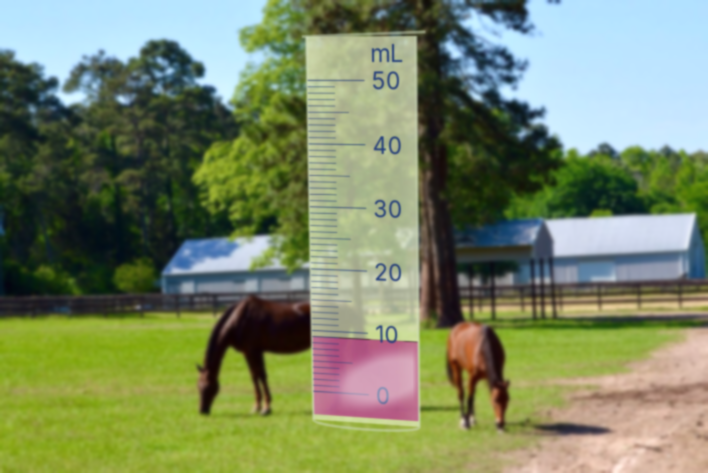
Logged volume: 9 (mL)
